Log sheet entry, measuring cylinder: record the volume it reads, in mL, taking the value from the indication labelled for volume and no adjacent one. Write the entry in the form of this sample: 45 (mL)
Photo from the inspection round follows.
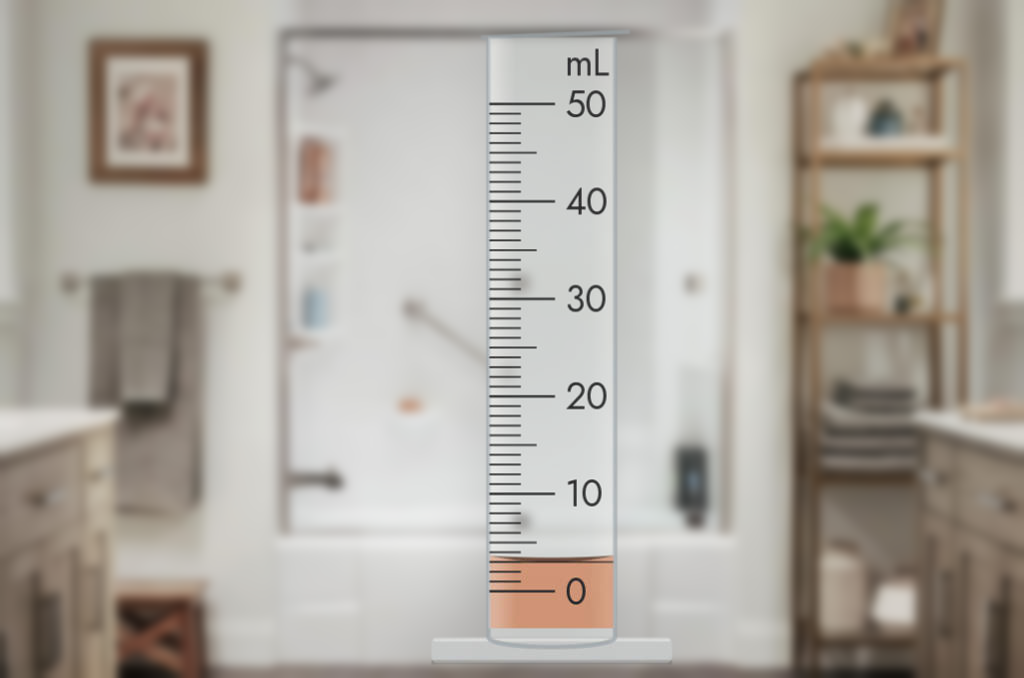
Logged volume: 3 (mL)
